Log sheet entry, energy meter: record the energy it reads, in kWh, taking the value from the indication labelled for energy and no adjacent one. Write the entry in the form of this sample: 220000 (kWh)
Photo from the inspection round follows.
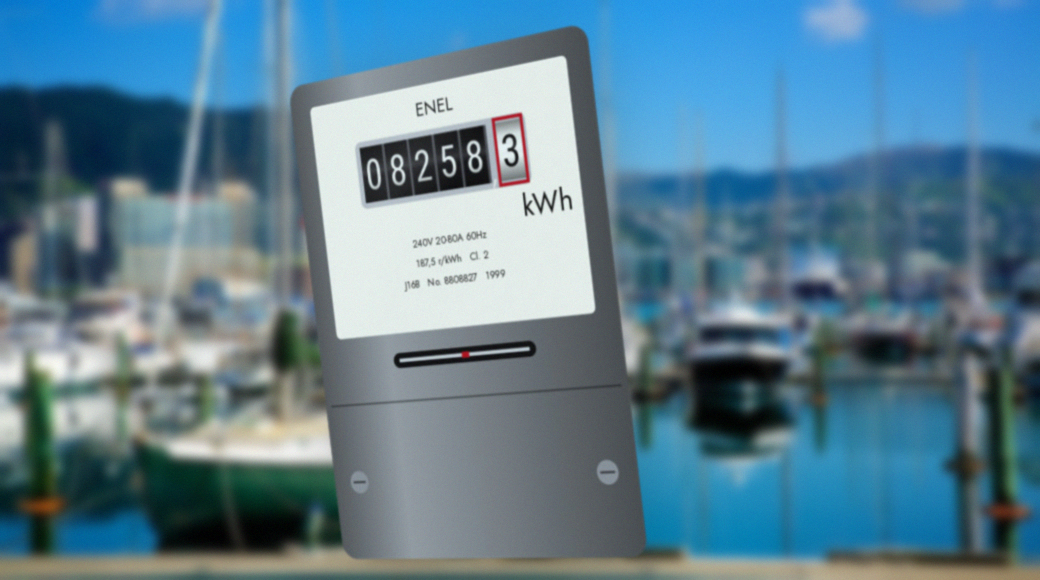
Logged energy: 8258.3 (kWh)
